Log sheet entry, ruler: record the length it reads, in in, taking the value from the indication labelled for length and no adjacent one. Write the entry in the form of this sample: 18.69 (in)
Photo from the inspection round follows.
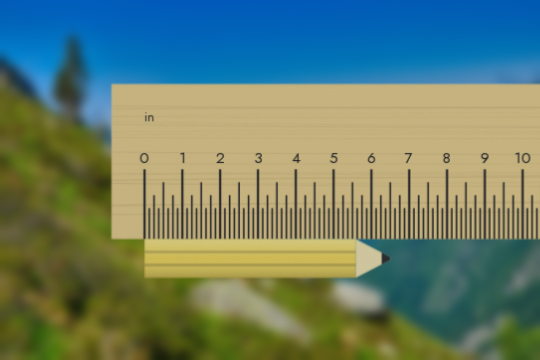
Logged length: 6.5 (in)
